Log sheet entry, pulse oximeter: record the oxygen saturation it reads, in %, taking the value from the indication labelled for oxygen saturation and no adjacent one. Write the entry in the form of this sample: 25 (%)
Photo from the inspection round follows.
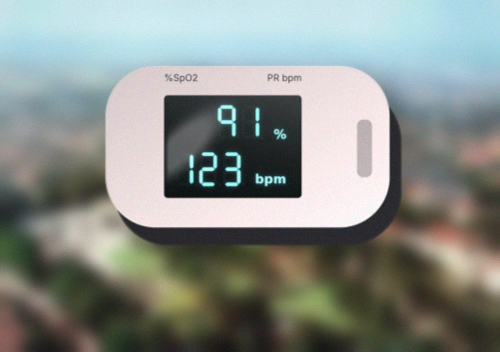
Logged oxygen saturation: 91 (%)
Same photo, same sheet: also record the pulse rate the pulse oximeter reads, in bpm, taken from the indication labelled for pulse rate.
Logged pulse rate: 123 (bpm)
